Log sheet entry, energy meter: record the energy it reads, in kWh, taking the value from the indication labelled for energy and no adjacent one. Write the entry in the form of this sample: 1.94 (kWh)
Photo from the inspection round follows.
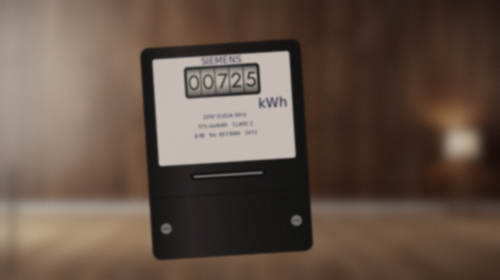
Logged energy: 725 (kWh)
